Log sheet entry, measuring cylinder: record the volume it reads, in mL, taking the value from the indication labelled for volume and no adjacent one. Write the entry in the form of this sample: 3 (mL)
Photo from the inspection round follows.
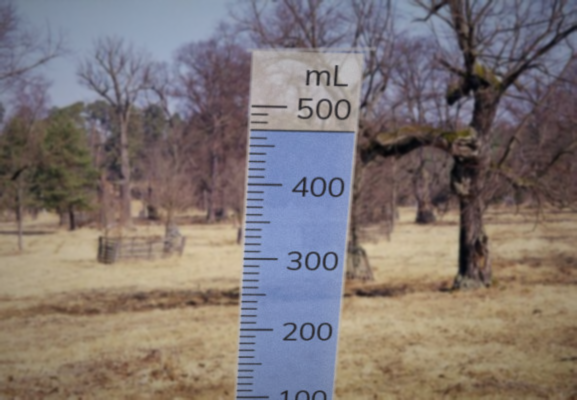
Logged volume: 470 (mL)
